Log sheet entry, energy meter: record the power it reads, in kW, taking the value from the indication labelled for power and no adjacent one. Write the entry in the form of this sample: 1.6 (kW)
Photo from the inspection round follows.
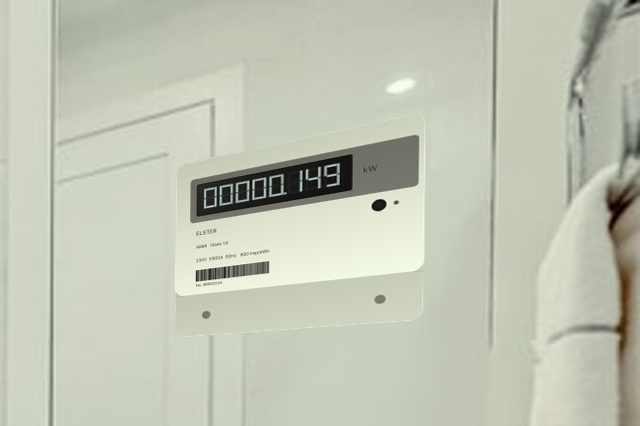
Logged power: 0.149 (kW)
